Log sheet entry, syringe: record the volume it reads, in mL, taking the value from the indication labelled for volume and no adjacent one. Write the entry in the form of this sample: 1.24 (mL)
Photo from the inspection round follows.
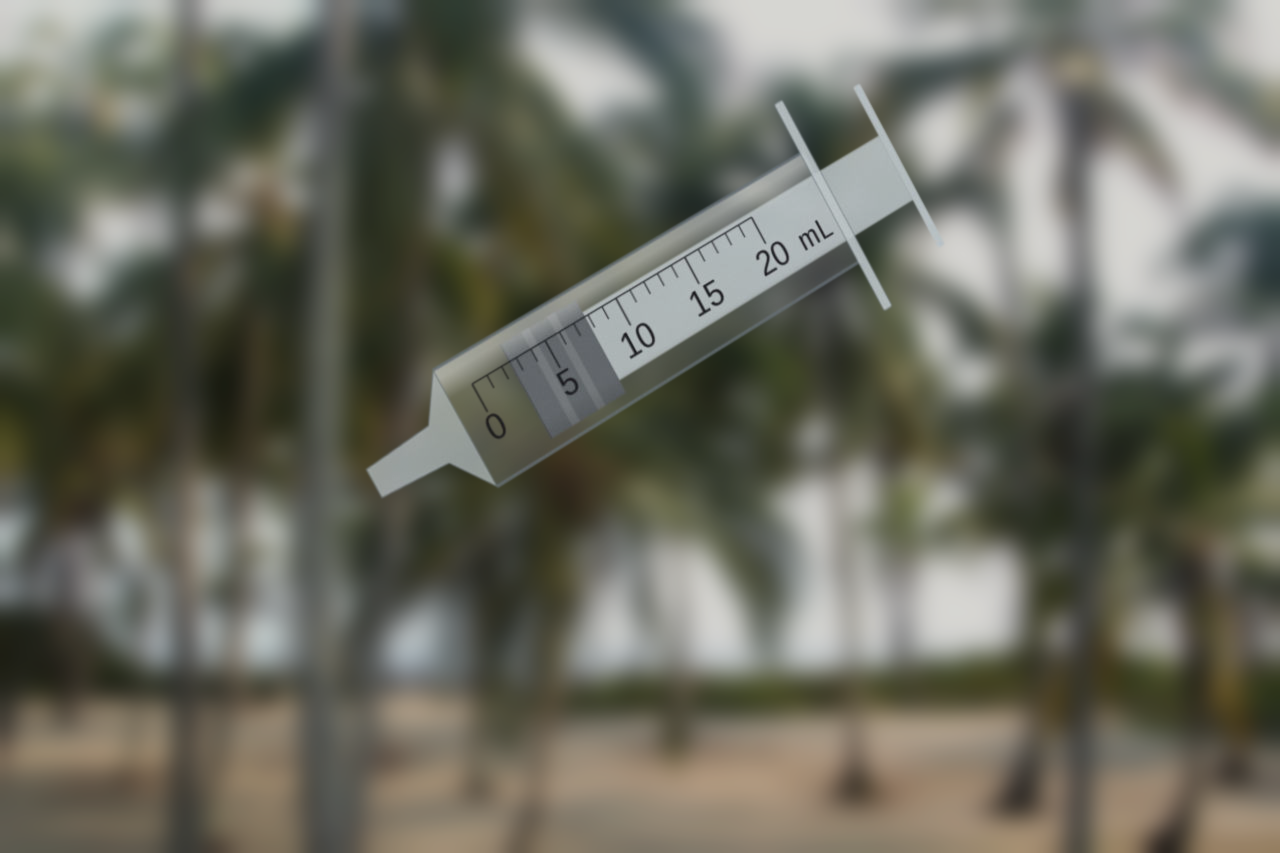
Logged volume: 2.5 (mL)
